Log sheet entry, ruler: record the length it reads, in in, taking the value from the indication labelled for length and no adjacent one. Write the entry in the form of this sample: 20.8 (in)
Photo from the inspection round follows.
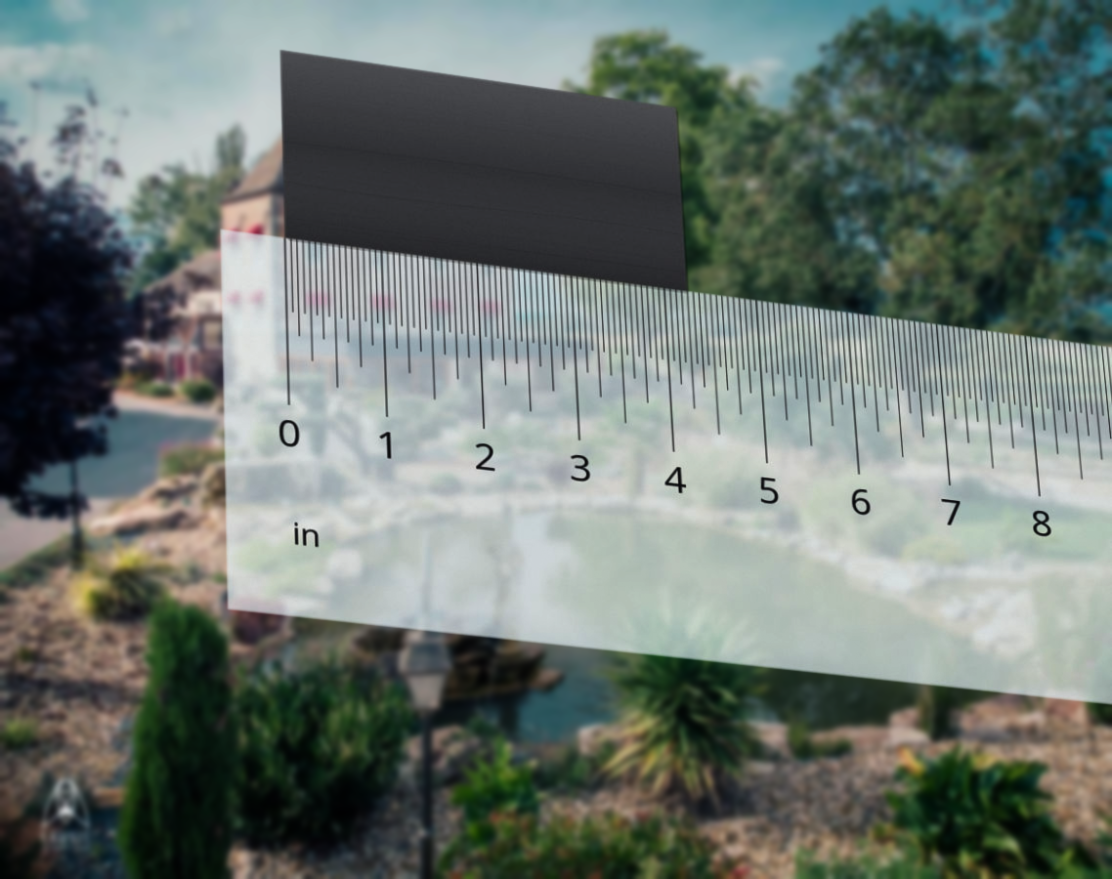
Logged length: 4.25 (in)
